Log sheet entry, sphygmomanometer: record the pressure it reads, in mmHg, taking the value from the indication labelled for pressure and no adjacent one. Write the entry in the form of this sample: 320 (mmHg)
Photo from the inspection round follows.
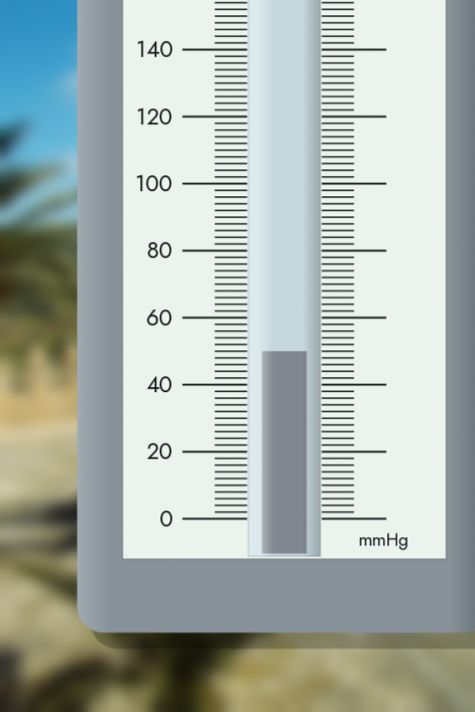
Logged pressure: 50 (mmHg)
